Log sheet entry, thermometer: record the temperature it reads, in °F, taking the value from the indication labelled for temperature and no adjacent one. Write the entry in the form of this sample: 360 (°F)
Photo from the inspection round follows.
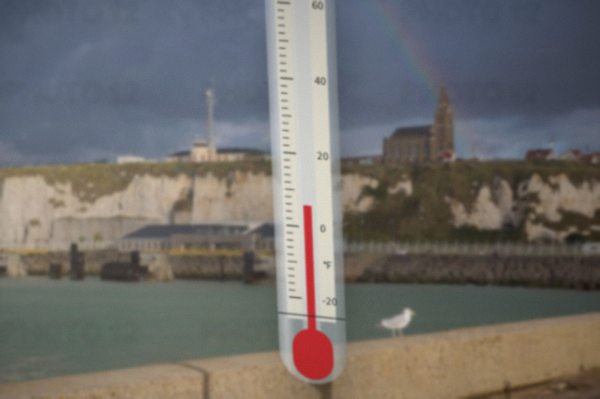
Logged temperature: 6 (°F)
